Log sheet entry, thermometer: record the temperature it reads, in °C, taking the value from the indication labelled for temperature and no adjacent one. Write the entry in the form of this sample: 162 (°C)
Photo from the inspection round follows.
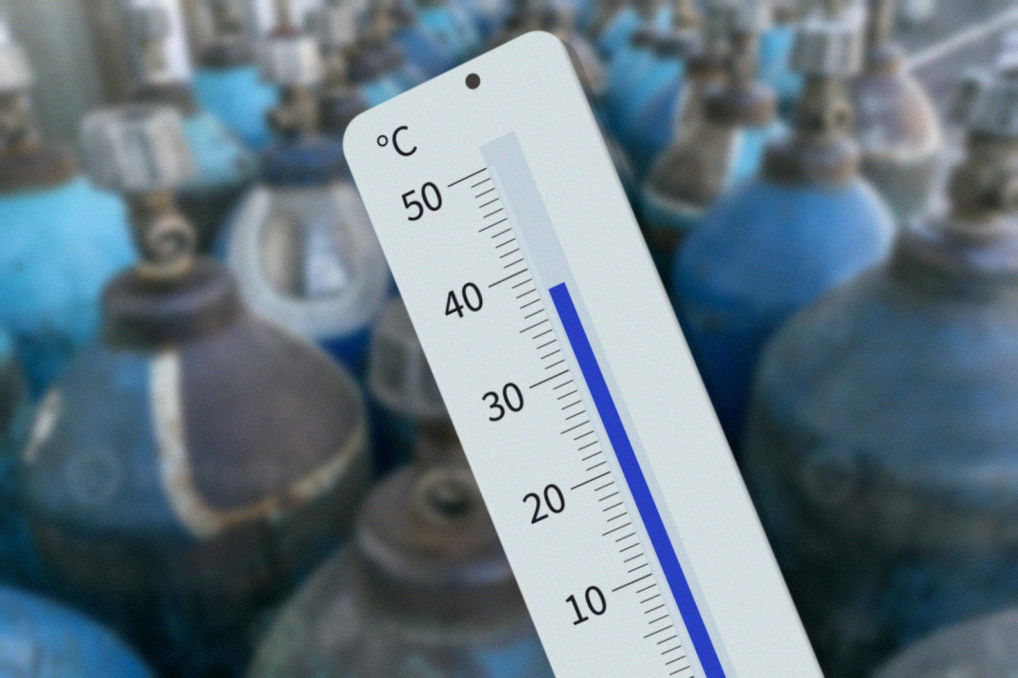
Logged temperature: 37.5 (°C)
